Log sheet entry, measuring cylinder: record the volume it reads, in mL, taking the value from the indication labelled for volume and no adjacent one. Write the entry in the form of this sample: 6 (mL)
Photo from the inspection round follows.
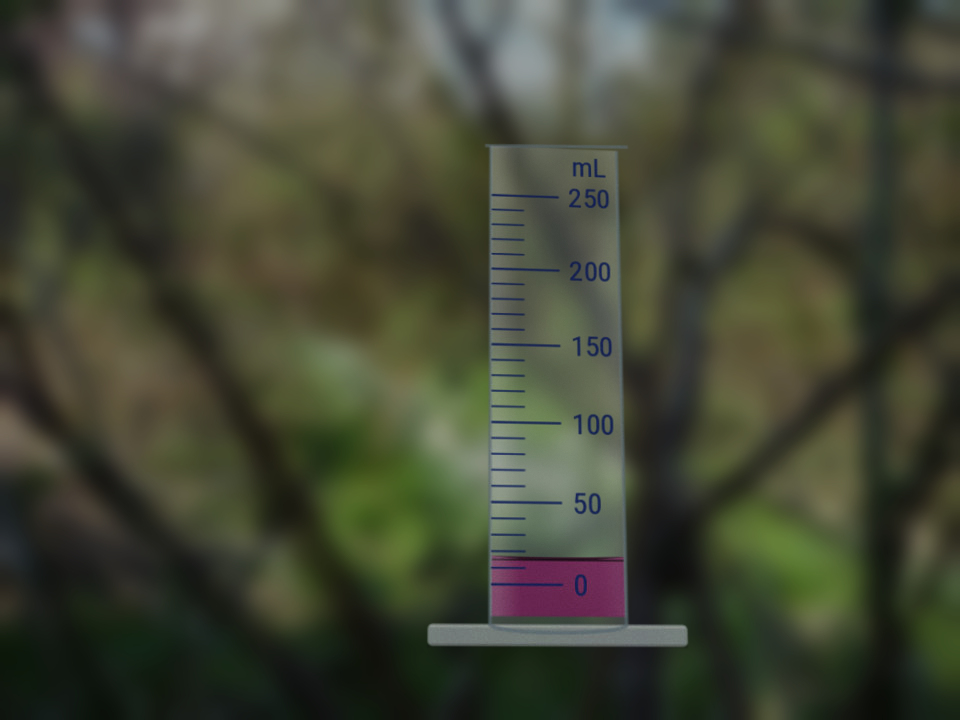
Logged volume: 15 (mL)
